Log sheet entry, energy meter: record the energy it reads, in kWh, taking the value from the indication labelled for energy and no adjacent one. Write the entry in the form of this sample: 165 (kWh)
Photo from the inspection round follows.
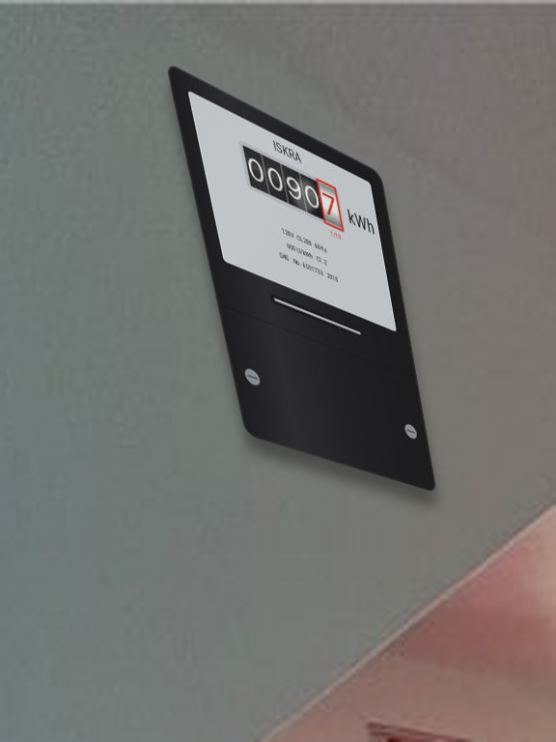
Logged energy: 90.7 (kWh)
